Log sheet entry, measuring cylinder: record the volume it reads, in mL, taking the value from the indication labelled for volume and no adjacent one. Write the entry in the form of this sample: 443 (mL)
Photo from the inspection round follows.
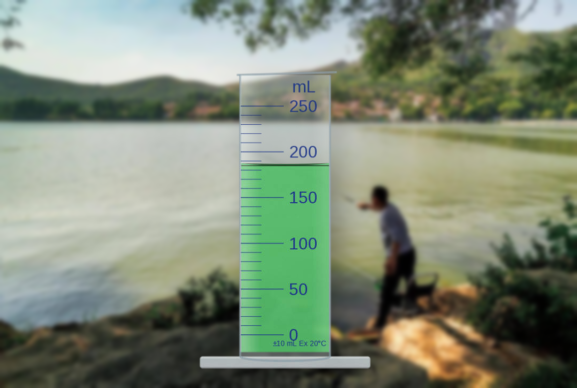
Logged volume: 185 (mL)
